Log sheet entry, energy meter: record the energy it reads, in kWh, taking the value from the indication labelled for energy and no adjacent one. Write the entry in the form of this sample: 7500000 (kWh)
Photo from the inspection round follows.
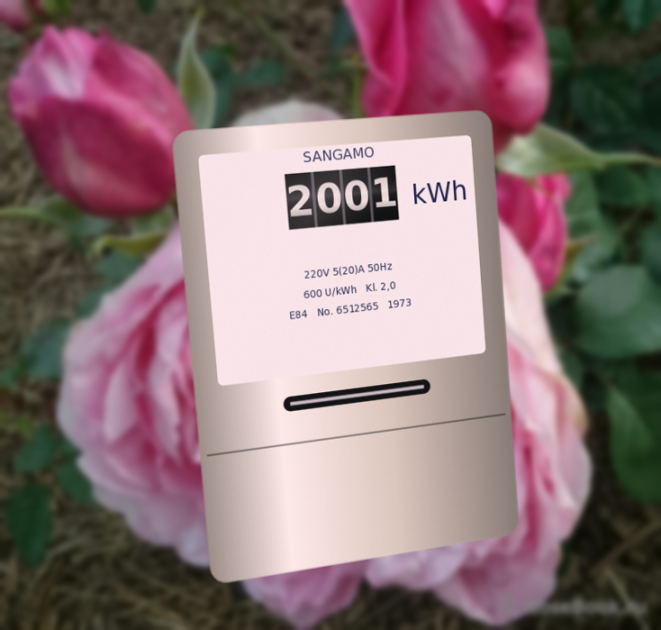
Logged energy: 2001 (kWh)
